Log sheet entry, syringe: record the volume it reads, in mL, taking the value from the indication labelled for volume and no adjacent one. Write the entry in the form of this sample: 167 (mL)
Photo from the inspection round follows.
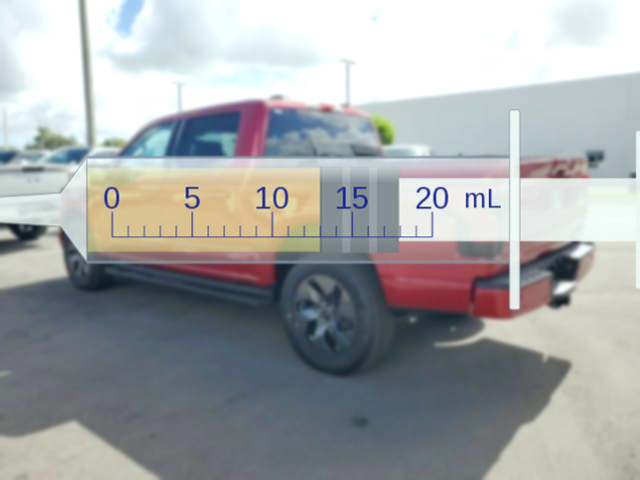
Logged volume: 13 (mL)
